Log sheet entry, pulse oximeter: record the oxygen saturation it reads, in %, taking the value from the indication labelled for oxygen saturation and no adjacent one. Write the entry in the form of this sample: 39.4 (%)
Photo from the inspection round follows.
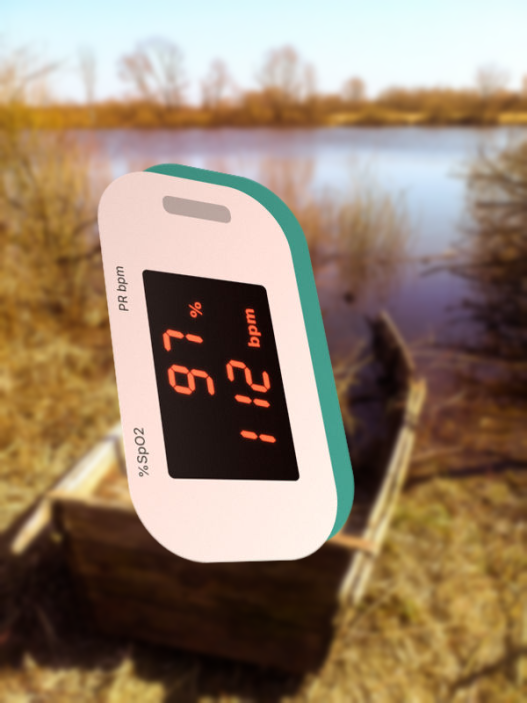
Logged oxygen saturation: 97 (%)
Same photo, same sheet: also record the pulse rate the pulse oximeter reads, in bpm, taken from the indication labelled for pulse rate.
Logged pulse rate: 112 (bpm)
